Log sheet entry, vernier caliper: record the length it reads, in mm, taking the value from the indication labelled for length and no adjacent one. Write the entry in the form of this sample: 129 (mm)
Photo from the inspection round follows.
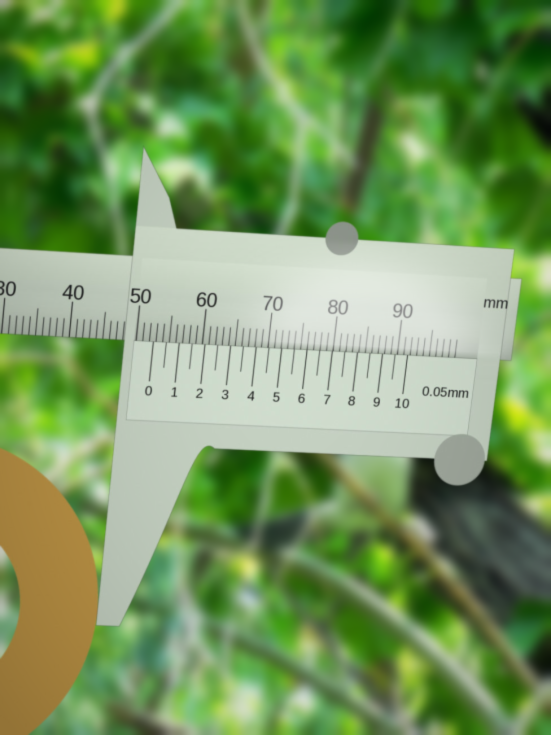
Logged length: 52.6 (mm)
